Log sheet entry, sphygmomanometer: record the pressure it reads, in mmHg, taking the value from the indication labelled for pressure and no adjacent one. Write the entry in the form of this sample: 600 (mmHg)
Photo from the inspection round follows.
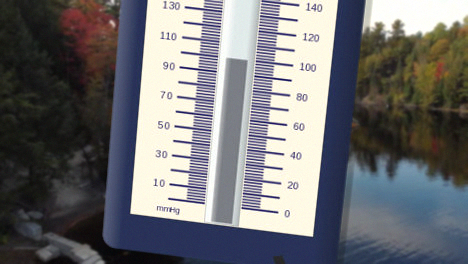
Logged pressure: 100 (mmHg)
